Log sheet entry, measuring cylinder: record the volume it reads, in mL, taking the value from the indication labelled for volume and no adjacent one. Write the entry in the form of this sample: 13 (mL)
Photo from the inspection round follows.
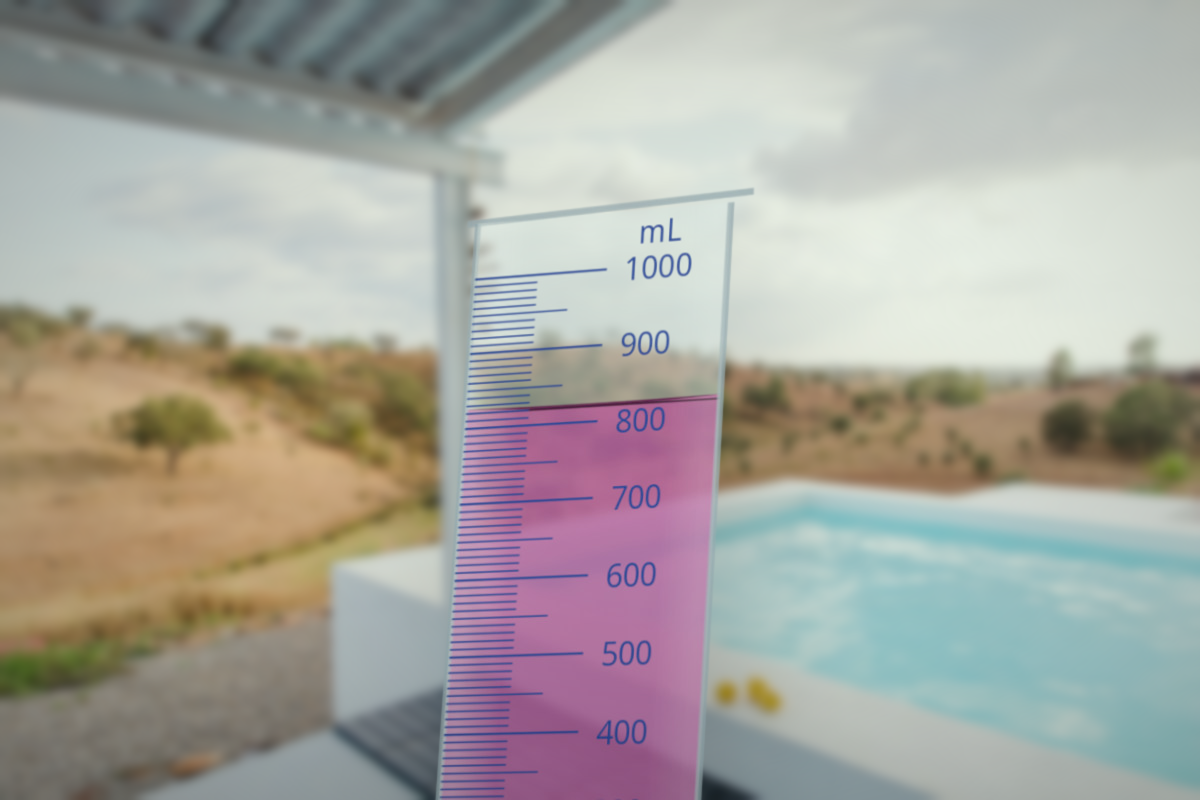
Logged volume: 820 (mL)
